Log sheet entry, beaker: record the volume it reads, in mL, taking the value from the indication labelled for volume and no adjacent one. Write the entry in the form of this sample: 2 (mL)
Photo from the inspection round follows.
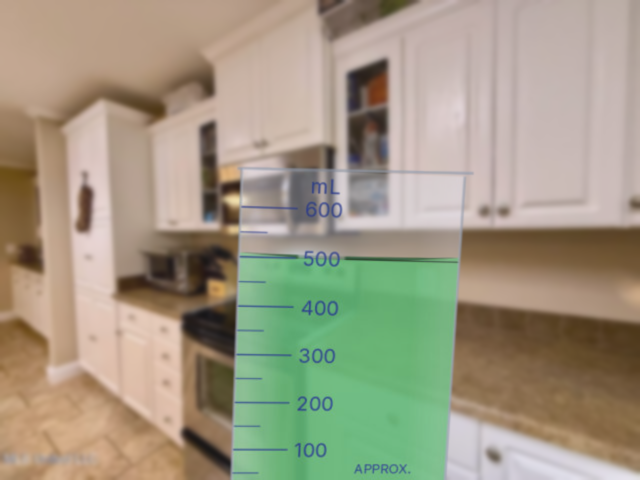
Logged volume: 500 (mL)
